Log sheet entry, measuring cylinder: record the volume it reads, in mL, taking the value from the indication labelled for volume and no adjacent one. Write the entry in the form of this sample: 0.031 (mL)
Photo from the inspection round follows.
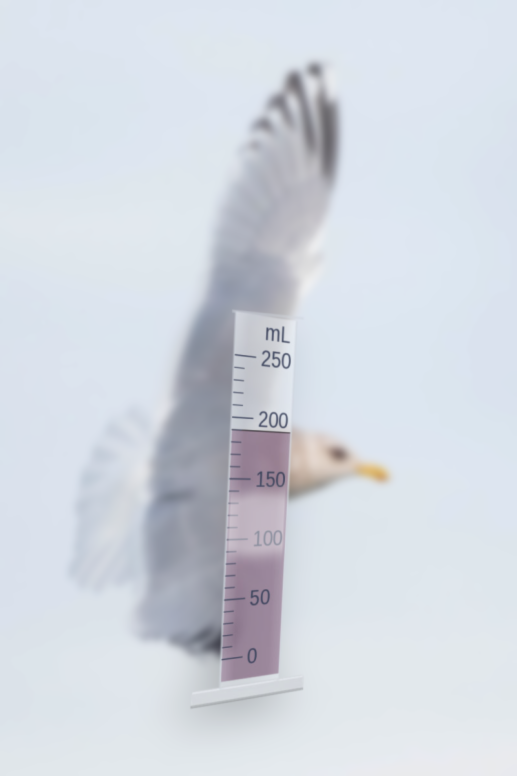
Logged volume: 190 (mL)
